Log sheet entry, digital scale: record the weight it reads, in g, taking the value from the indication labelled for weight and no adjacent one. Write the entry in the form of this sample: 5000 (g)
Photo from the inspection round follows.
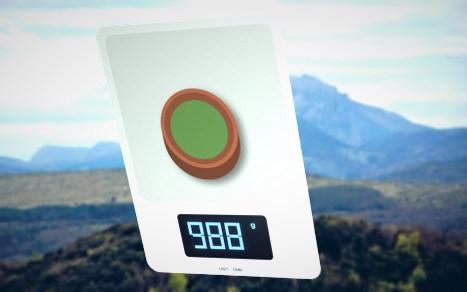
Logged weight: 988 (g)
